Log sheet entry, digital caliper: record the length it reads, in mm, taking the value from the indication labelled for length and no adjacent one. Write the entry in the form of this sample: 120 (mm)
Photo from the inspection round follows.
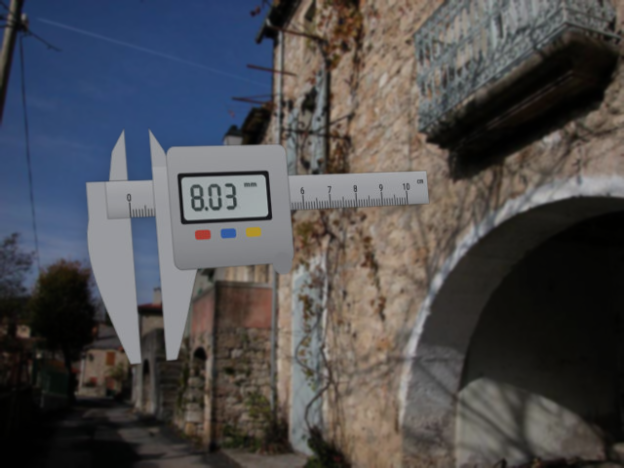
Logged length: 8.03 (mm)
